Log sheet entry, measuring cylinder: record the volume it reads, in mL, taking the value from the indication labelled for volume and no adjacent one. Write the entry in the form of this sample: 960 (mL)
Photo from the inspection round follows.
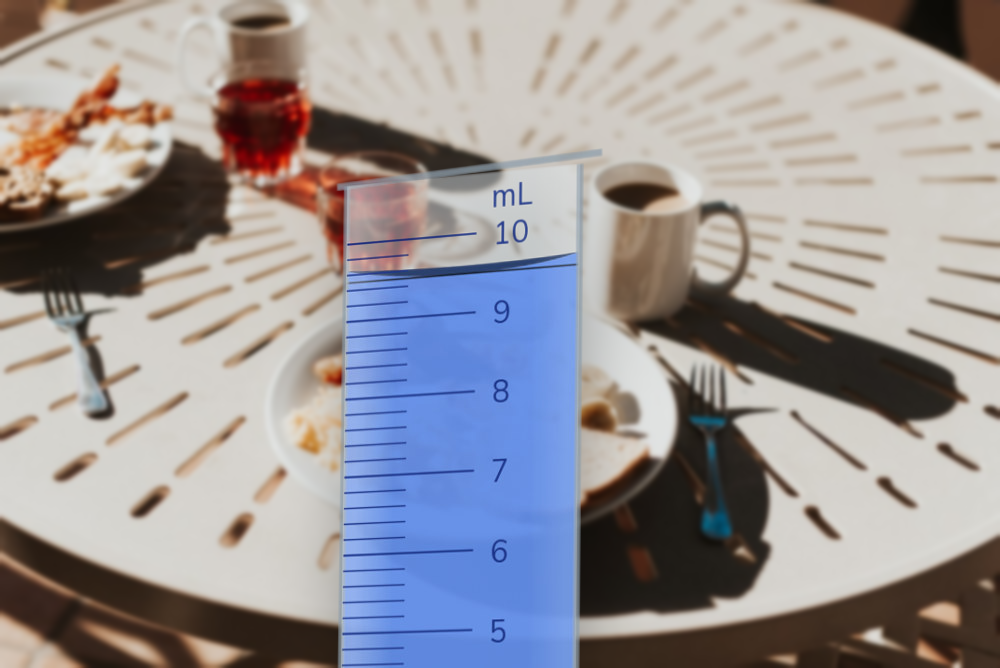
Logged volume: 9.5 (mL)
